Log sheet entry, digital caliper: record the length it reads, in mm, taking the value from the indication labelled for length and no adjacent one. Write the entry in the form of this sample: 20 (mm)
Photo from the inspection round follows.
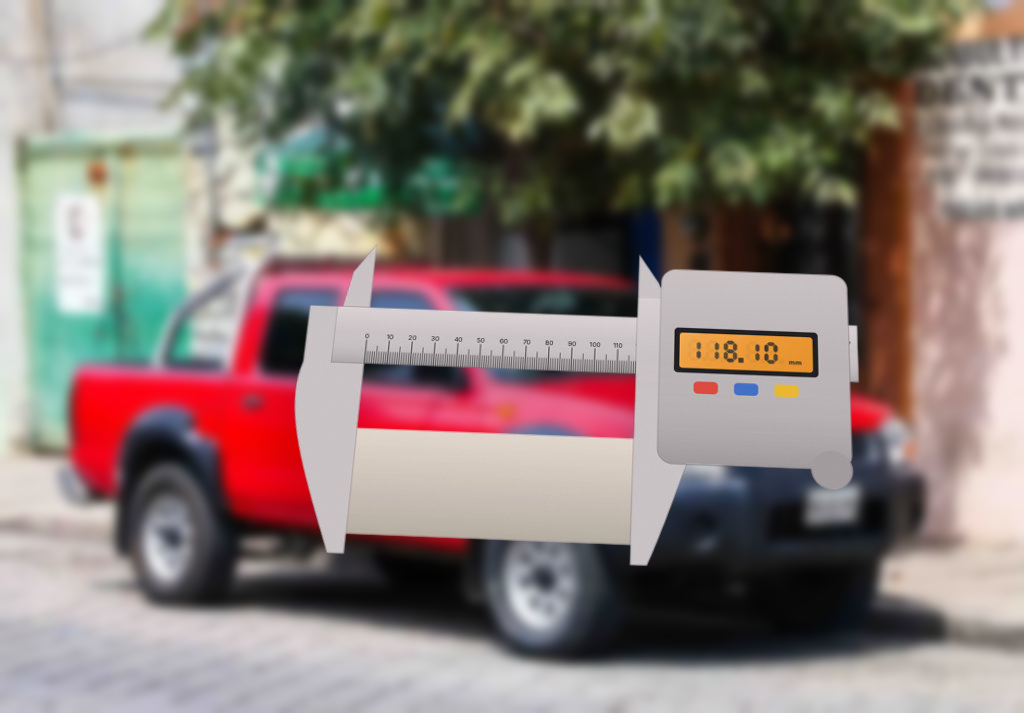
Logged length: 118.10 (mm)
